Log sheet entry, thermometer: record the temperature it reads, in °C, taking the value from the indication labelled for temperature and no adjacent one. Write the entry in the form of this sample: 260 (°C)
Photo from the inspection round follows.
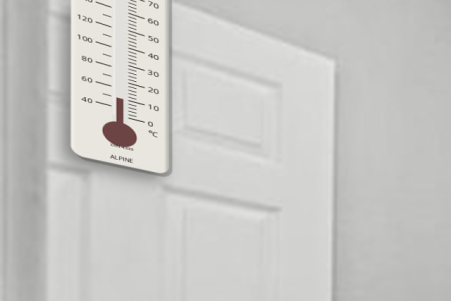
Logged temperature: 10 (°C)
